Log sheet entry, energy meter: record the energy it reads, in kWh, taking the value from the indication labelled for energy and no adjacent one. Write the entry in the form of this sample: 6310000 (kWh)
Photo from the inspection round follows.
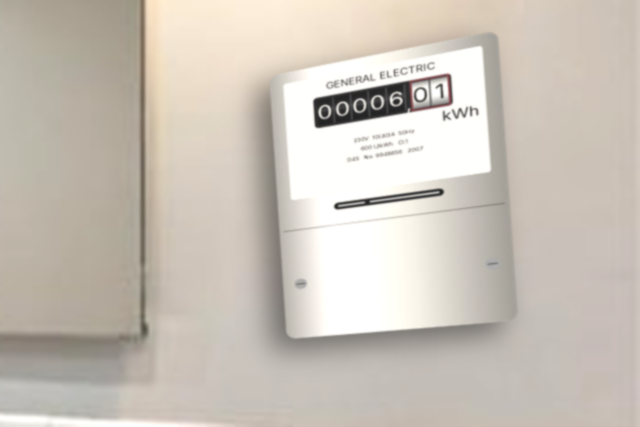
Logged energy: 6.01 (kWh)
